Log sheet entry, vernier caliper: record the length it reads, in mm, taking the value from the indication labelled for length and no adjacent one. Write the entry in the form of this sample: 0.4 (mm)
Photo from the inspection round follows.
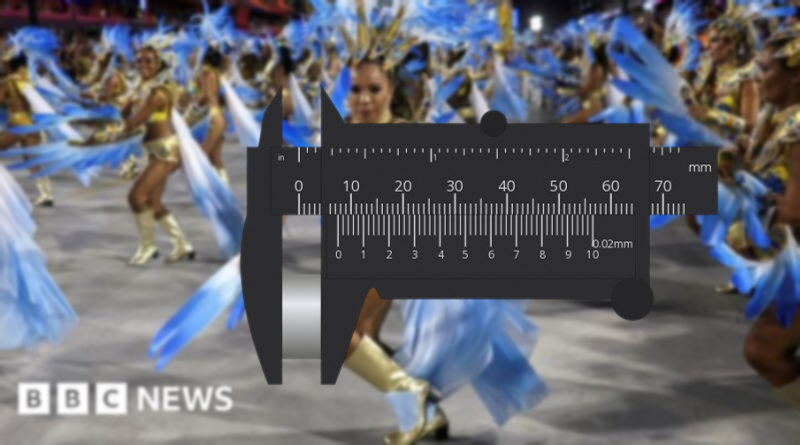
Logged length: 7.5 (mm)
